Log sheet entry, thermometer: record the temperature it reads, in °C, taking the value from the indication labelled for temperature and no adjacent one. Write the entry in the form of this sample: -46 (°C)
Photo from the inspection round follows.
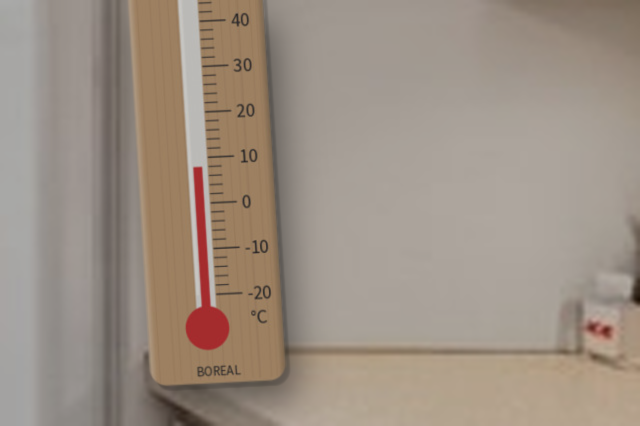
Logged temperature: 8 (°C)
